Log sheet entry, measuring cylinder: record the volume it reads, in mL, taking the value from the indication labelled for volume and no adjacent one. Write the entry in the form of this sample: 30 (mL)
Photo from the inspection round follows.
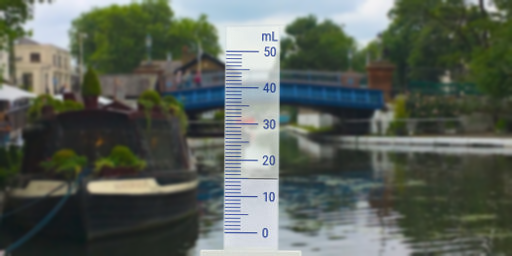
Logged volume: 15 (mL)
